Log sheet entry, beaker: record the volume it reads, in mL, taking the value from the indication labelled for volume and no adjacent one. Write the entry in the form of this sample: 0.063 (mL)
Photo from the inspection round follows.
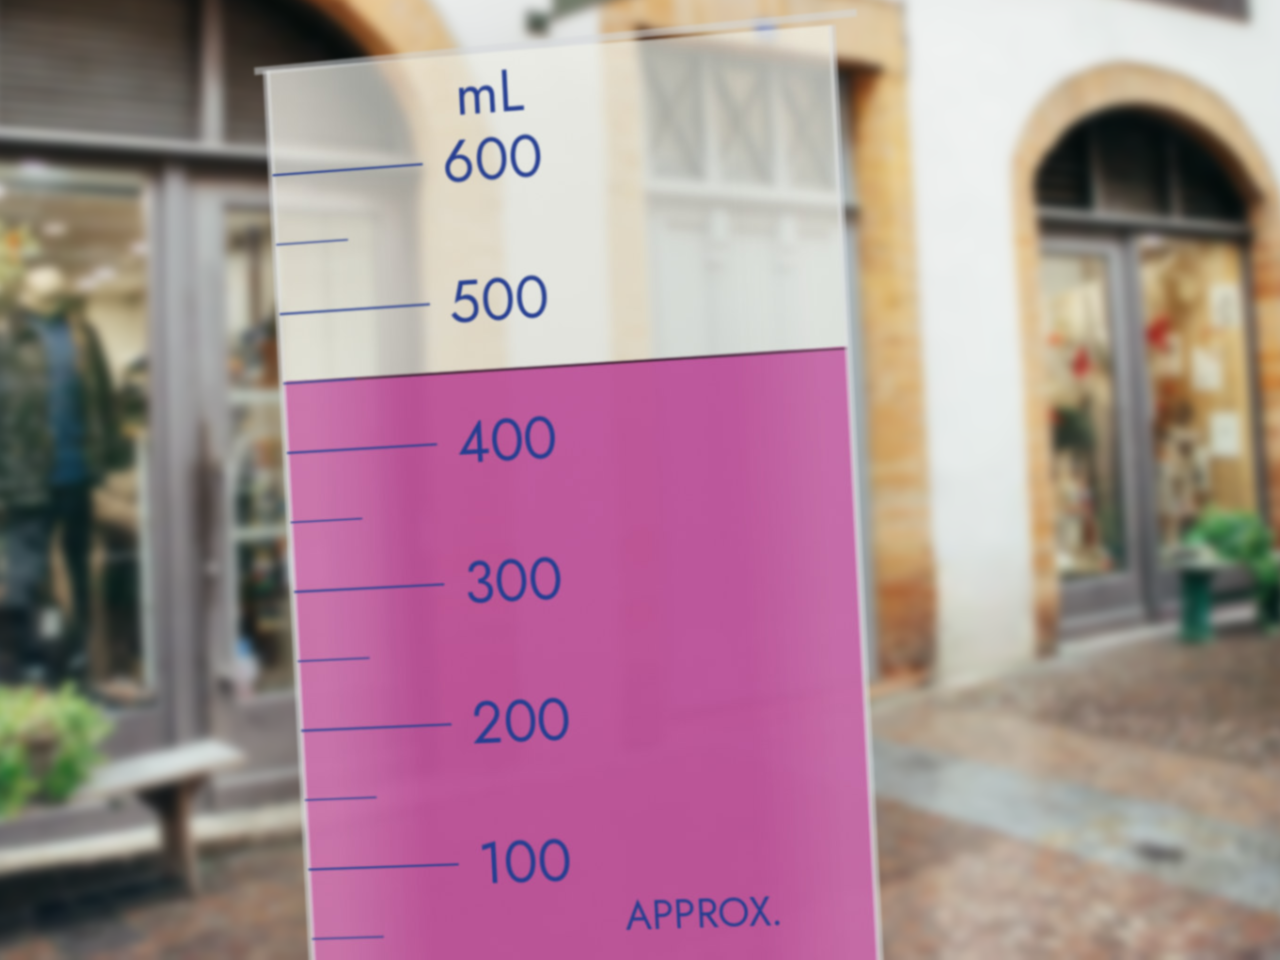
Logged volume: 450 (mL)
